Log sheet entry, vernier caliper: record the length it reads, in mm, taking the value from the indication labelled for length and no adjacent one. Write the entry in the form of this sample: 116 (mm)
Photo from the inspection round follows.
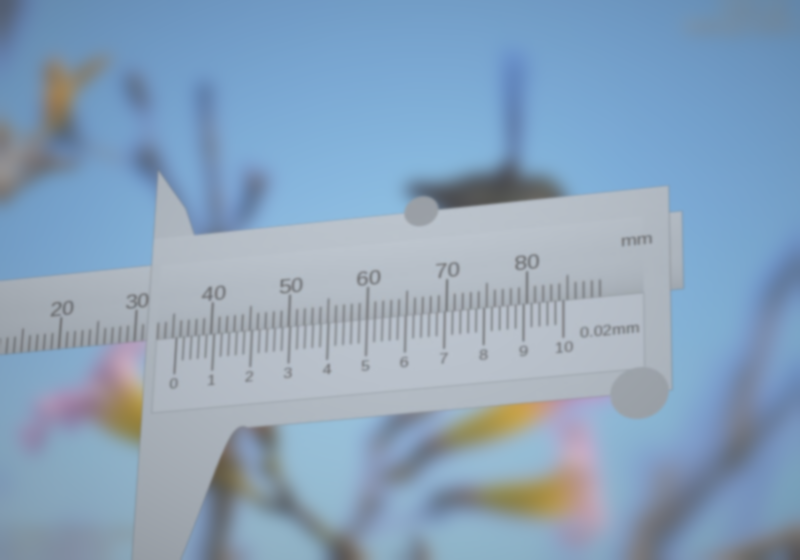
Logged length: 35.5 (mm)
